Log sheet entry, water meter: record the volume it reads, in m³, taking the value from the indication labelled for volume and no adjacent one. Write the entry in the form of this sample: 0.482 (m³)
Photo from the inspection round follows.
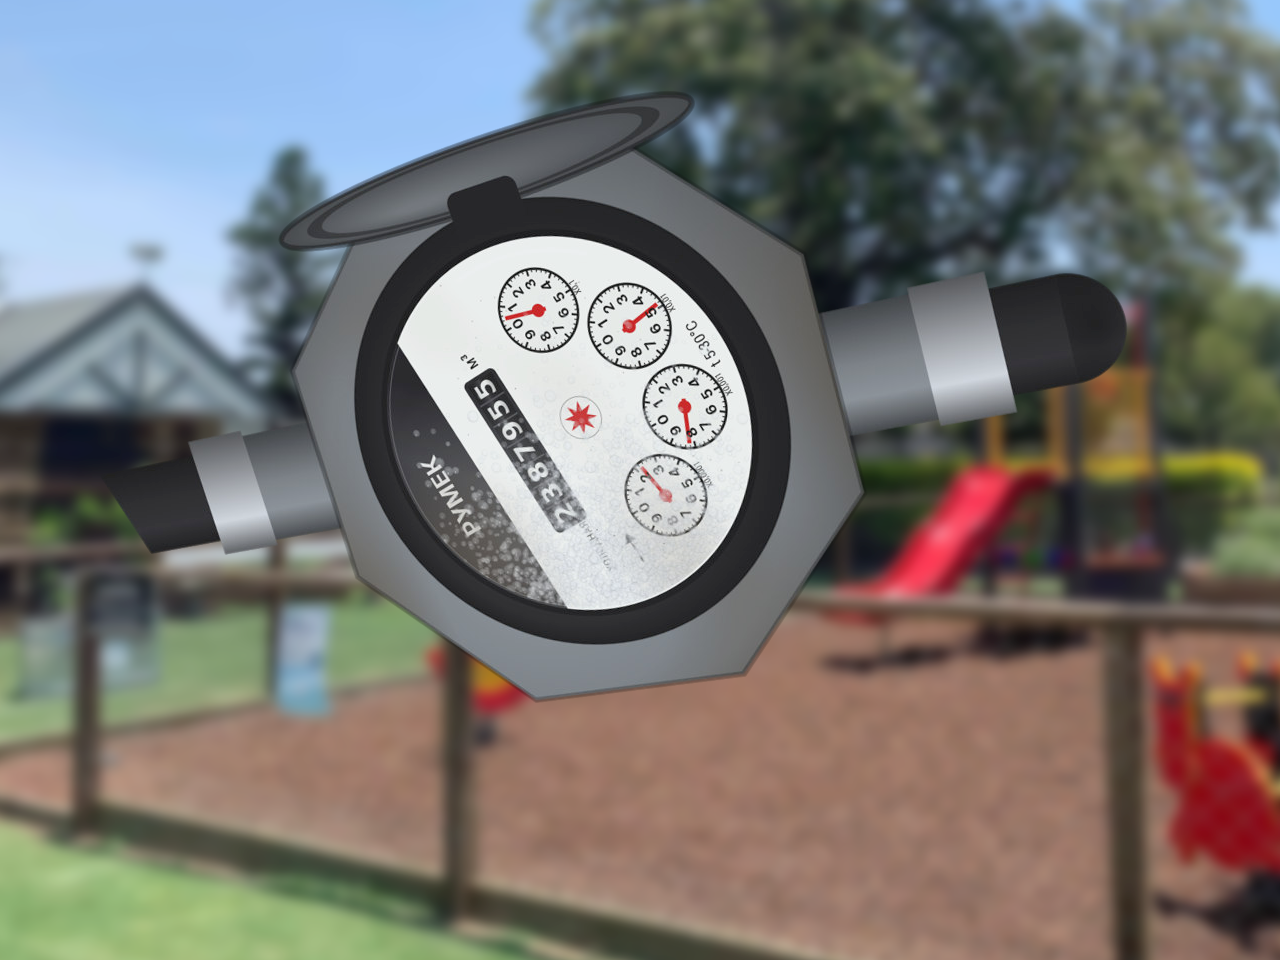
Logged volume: 2387955.0482 (m³)
